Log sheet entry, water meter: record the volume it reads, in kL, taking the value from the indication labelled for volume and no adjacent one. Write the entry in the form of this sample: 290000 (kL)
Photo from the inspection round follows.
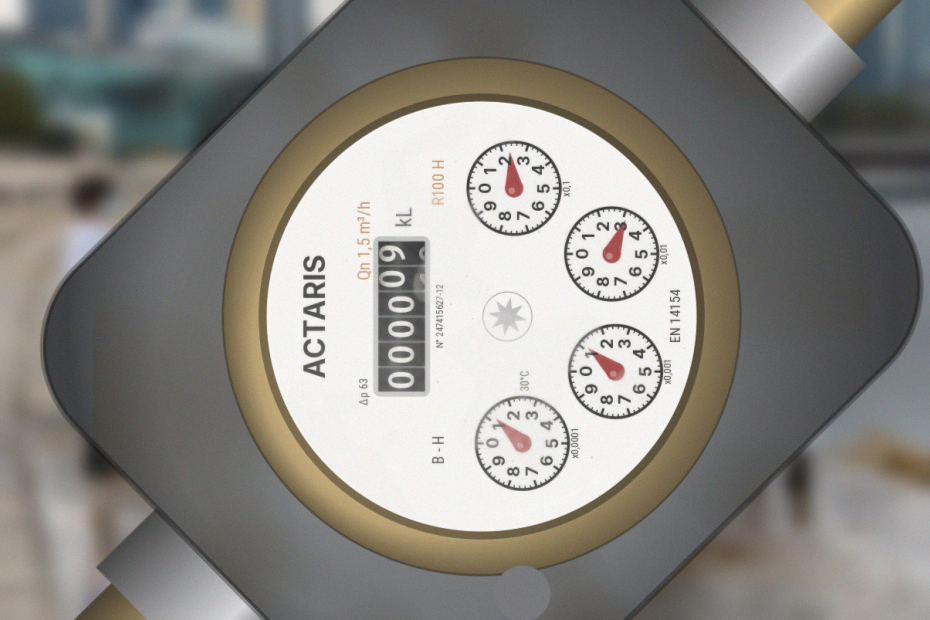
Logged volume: 9.2311 (kL)
